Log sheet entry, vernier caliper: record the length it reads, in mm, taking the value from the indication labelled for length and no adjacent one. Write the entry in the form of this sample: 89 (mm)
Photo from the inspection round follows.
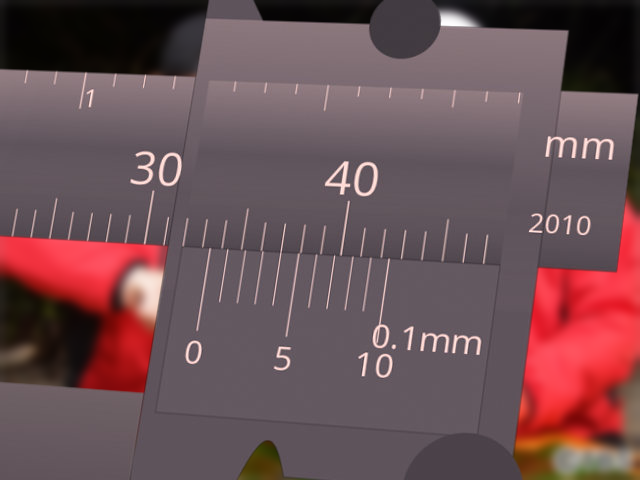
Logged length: 33.4 (mm)
